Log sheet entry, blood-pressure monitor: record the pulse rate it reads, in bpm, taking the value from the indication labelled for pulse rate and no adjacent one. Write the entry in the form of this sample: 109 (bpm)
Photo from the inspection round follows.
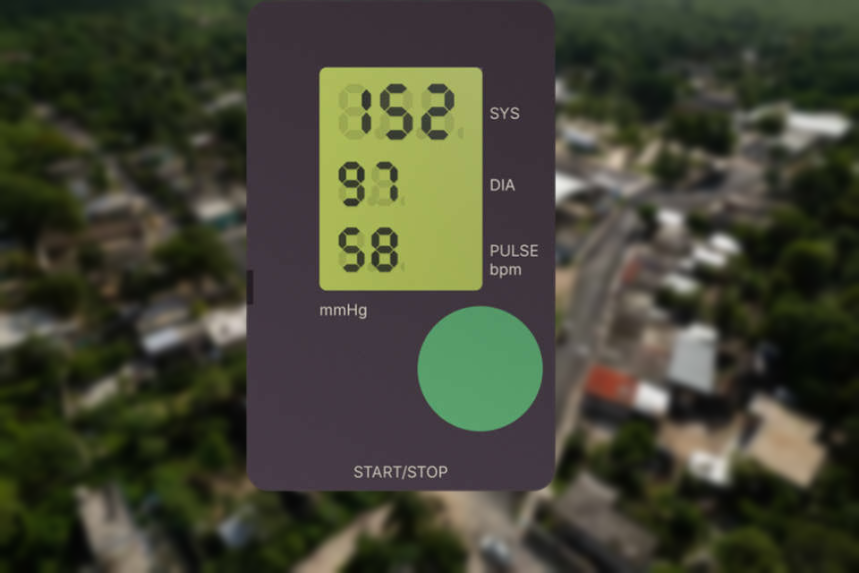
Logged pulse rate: 58 (bpm)
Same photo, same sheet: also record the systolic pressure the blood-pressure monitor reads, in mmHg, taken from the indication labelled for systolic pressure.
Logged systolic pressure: 152 (mmHg)
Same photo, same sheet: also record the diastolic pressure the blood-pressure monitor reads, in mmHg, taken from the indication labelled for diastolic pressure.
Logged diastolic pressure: 97 (mmHg)
